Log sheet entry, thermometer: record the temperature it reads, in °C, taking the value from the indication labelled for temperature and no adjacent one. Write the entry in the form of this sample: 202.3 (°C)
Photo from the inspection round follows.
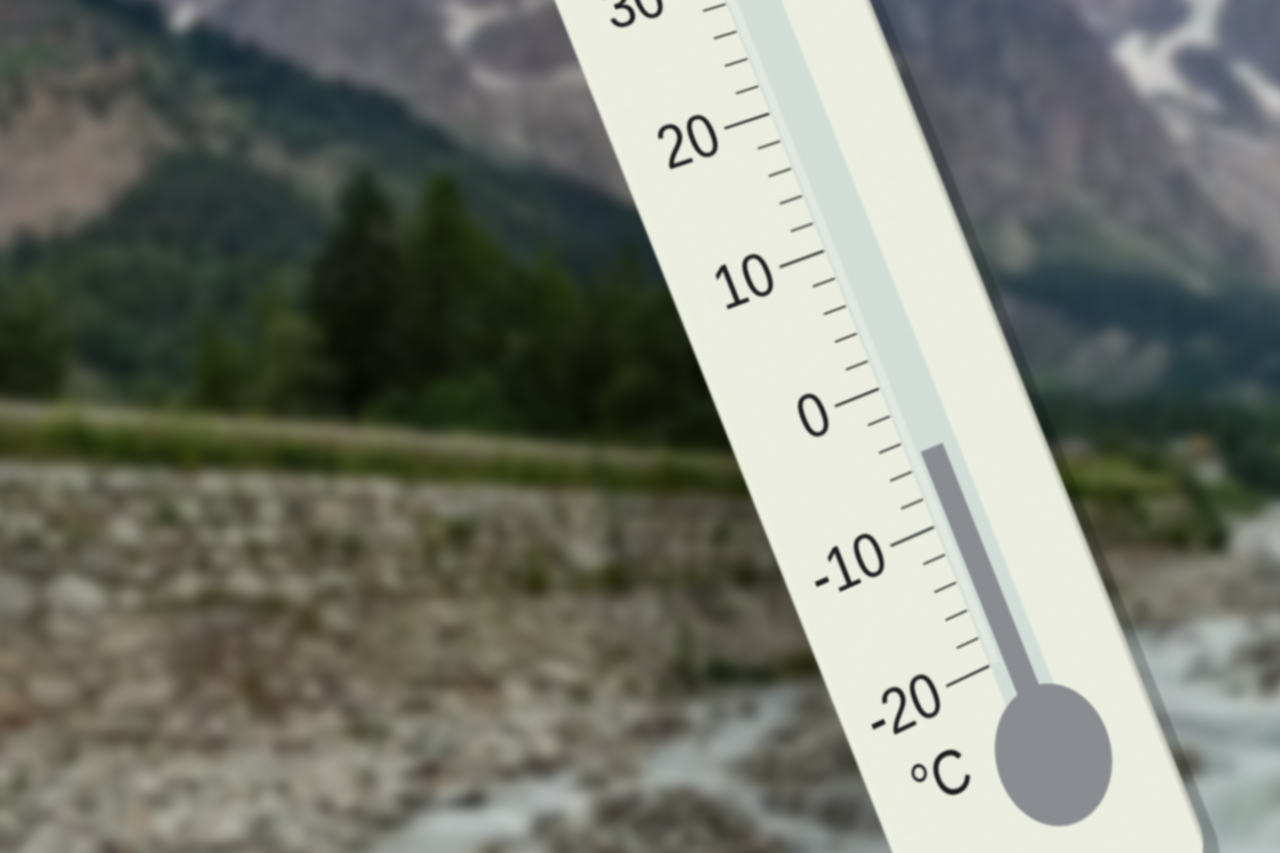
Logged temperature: -5 (°C)
